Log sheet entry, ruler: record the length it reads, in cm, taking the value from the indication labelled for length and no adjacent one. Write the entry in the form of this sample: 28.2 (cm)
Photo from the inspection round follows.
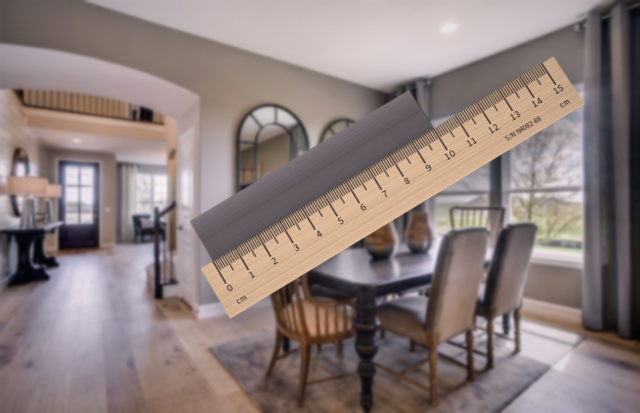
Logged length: 10 (cm)
